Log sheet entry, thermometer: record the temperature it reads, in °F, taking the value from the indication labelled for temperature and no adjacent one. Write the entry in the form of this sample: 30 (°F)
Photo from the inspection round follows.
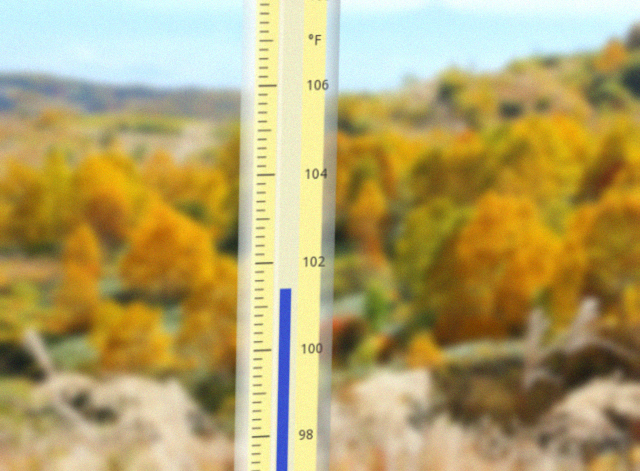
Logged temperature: 101.4 (°F)
